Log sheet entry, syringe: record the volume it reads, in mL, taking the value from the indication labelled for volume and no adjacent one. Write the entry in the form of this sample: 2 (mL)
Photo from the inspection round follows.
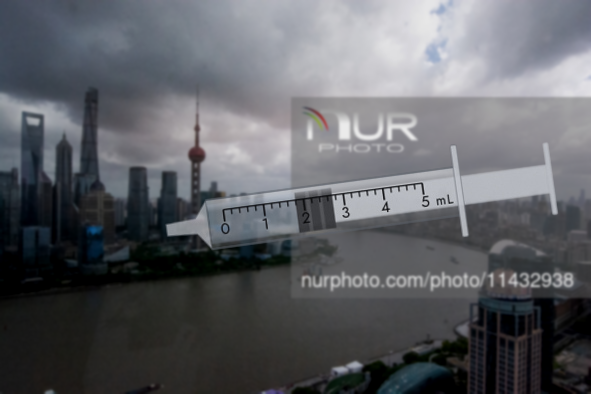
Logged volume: 1.8 (mL)
